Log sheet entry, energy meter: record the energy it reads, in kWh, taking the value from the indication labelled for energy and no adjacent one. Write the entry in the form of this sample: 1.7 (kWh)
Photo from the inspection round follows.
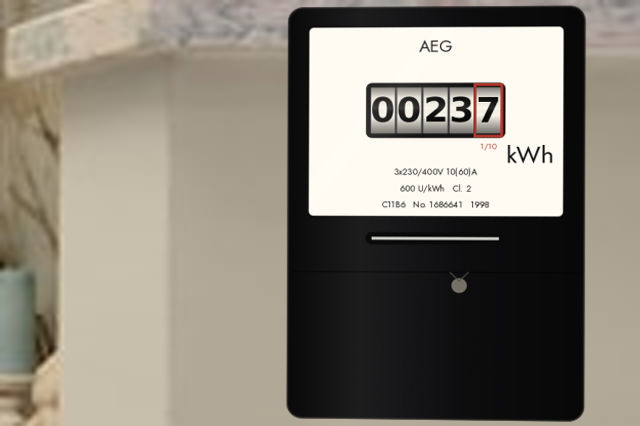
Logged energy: 23.7 (kWh)
